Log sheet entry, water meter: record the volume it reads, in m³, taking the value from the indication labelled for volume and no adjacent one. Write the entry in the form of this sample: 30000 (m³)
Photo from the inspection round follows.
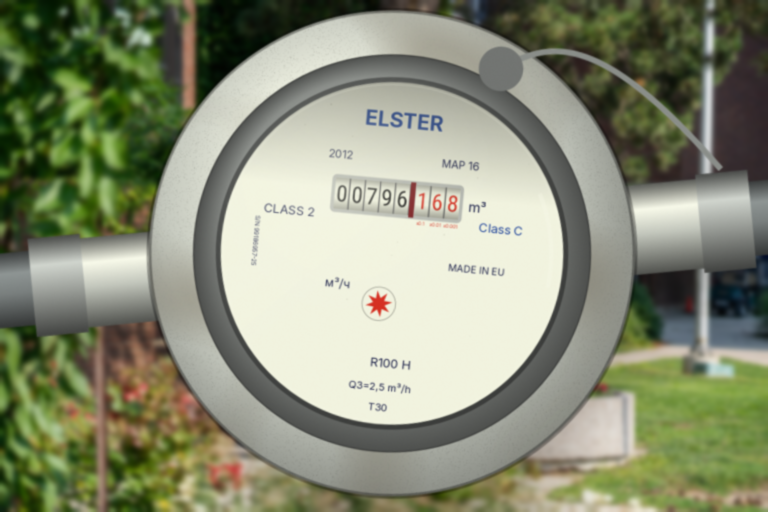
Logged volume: 796.168 (m³)
